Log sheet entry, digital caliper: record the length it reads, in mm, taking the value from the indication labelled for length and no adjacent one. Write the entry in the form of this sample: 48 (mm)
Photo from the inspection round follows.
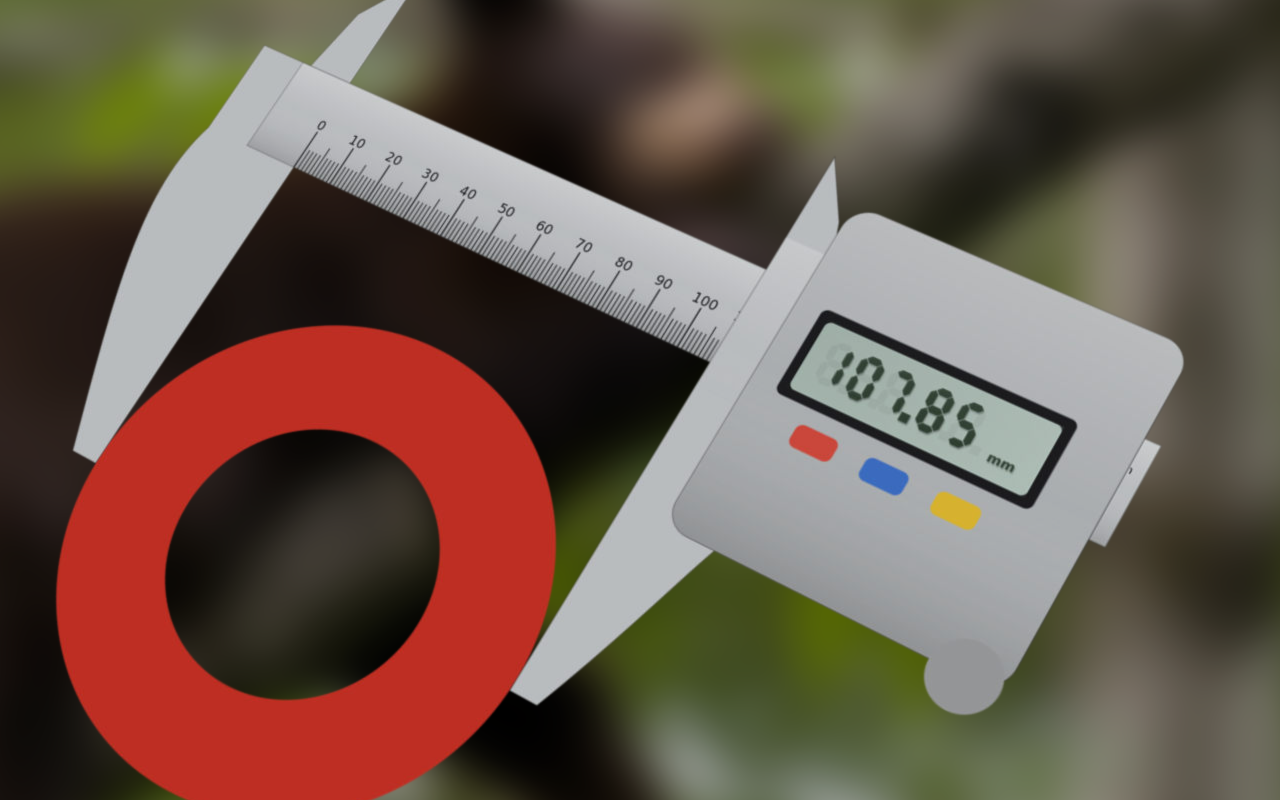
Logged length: 107.85 (mm)
